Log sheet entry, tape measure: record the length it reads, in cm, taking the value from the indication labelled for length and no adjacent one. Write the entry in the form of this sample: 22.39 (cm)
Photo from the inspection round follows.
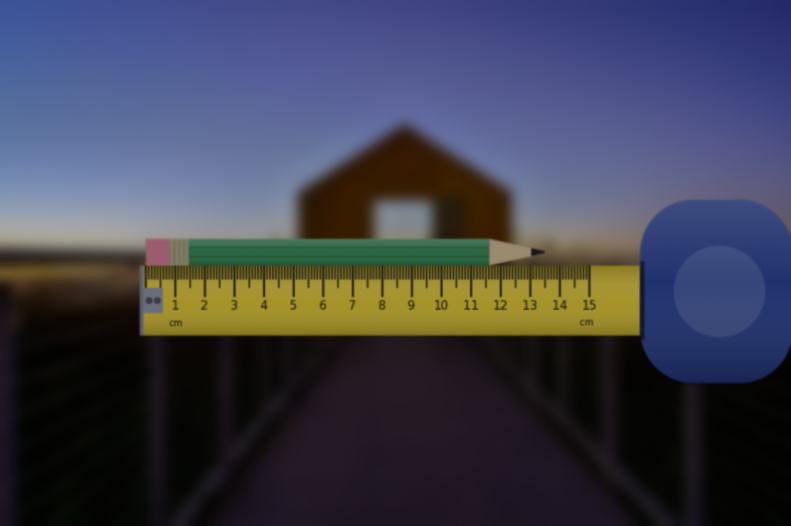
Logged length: 13.5 (cm)
